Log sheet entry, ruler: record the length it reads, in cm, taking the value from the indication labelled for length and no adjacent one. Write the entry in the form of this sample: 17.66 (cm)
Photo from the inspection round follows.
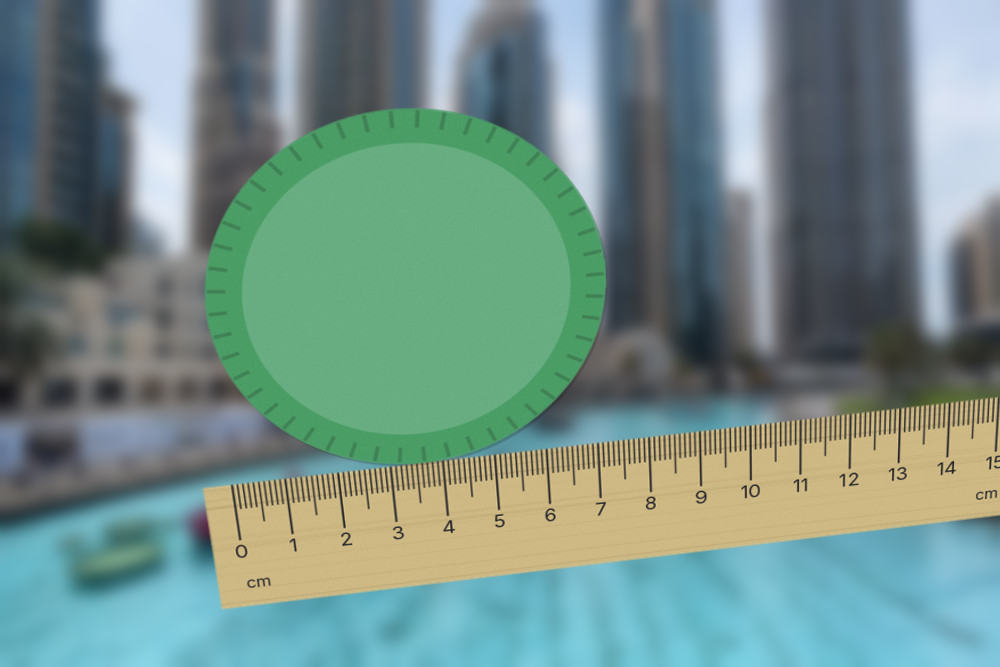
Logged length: 7.3 (cm)
